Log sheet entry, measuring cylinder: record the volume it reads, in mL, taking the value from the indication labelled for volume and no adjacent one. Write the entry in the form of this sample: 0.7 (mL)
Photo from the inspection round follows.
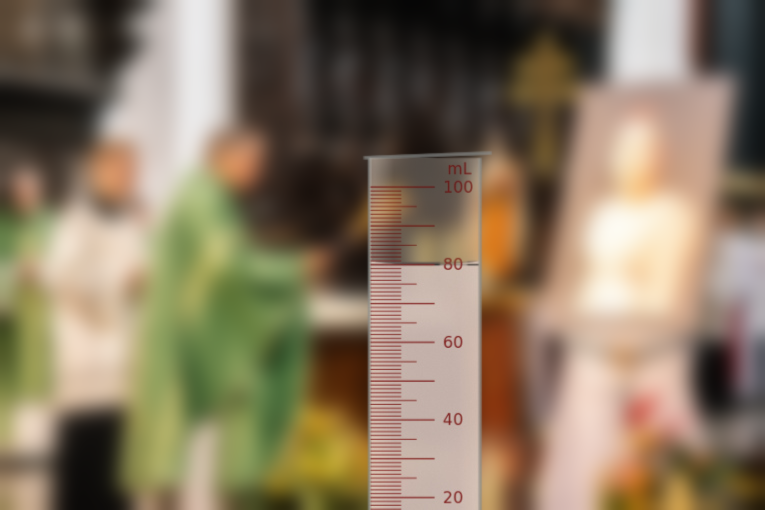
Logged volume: 80 (mL)
